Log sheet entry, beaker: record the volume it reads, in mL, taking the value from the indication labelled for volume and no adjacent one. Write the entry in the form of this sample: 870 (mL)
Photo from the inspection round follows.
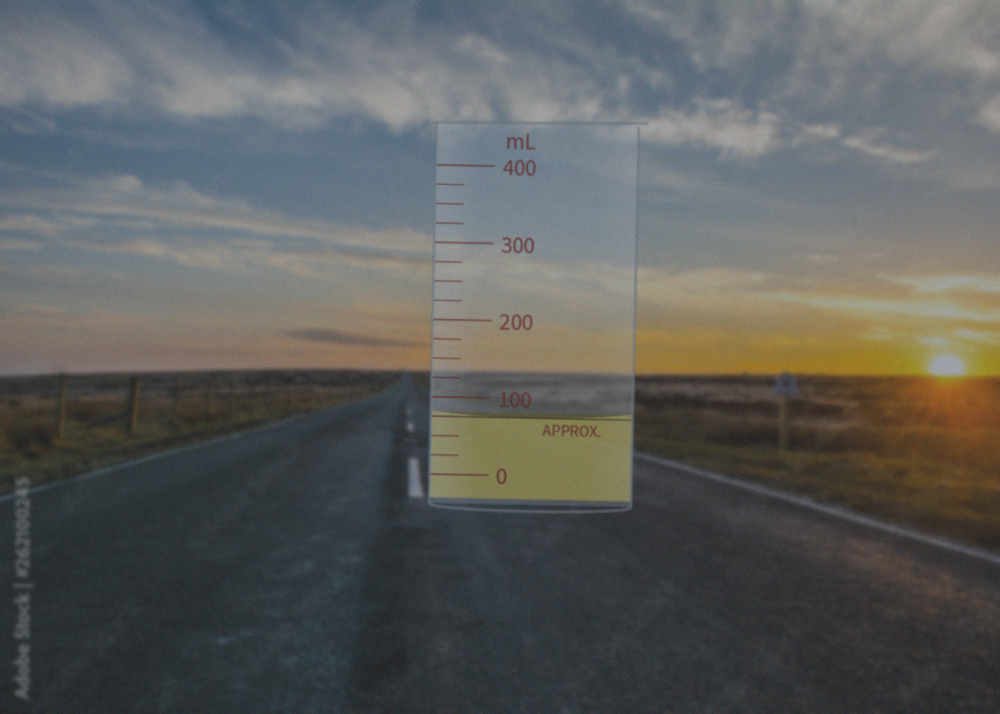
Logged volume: 75 (mL)
